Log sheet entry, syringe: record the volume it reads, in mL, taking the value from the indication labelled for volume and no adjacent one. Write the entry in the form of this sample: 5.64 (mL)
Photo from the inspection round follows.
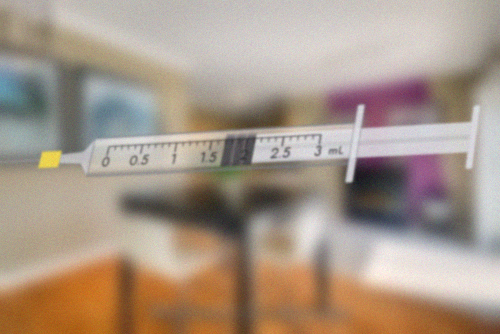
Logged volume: 1.7 (mL)
